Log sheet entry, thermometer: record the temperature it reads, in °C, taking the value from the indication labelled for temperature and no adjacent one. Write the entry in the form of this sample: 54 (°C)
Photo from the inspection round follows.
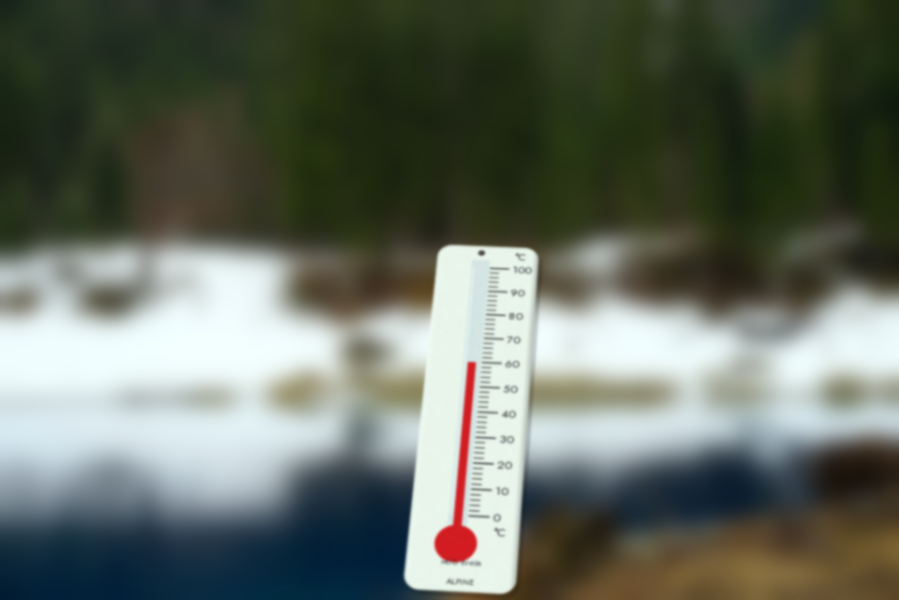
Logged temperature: 60 (°C)
